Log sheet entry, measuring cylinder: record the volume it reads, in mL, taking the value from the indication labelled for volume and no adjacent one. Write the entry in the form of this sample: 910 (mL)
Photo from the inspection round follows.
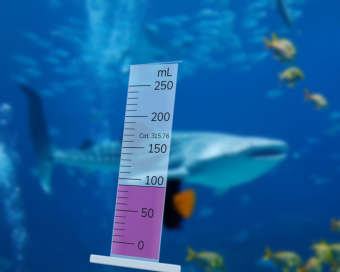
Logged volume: 90 (mL)
